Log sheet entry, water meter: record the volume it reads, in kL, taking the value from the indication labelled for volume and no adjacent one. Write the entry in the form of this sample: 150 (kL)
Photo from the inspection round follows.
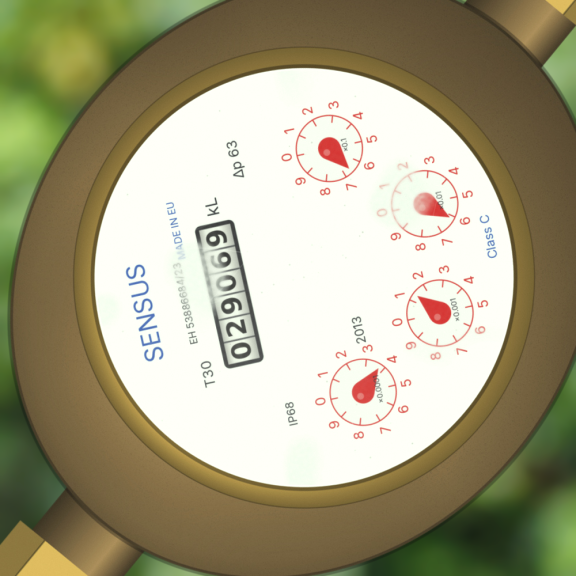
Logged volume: 29069.6613 (kL)
